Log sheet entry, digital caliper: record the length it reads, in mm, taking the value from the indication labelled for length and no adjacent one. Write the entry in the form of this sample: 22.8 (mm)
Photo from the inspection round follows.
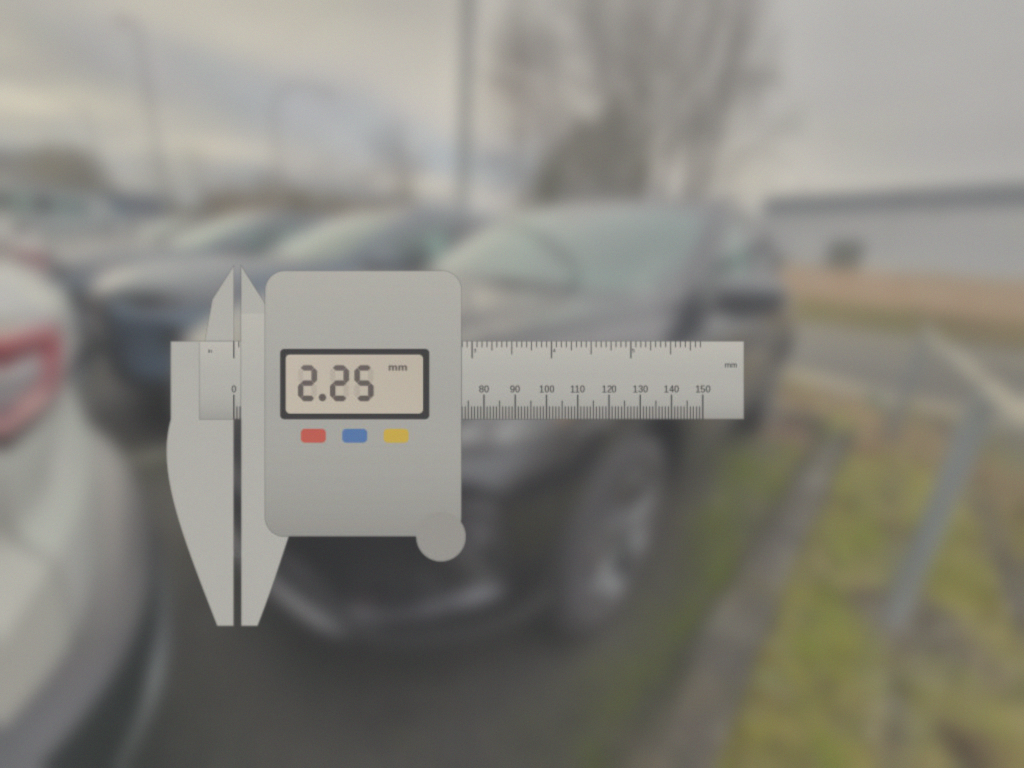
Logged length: 2.25 (mm)
